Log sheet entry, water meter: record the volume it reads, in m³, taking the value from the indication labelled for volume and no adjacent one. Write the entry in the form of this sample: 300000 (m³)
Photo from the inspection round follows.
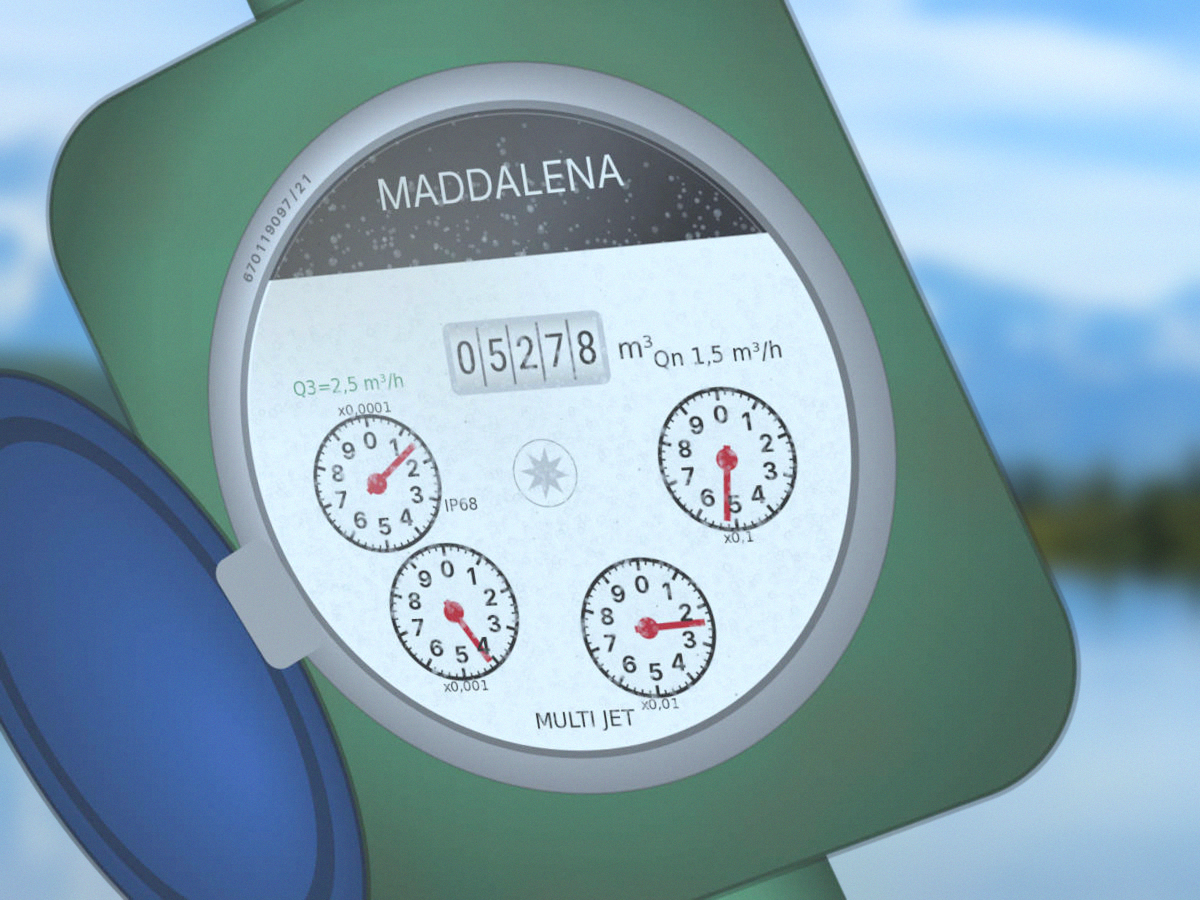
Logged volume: 5278.5241 (m³)
